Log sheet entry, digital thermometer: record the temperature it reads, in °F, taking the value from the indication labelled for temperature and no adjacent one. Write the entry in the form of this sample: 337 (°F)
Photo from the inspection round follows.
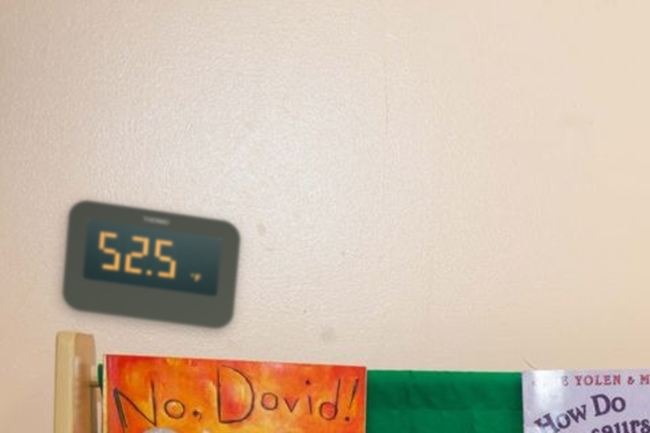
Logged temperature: 52.5 (°F)
